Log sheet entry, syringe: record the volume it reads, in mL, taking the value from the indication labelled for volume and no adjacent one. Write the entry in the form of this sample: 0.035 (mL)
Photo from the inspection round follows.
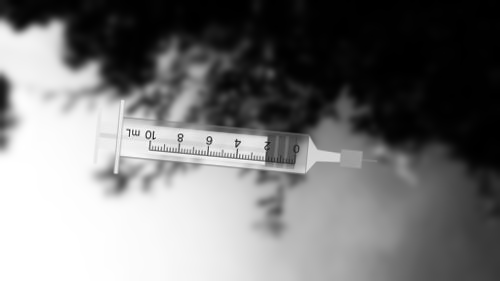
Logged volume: 0 (mL)
